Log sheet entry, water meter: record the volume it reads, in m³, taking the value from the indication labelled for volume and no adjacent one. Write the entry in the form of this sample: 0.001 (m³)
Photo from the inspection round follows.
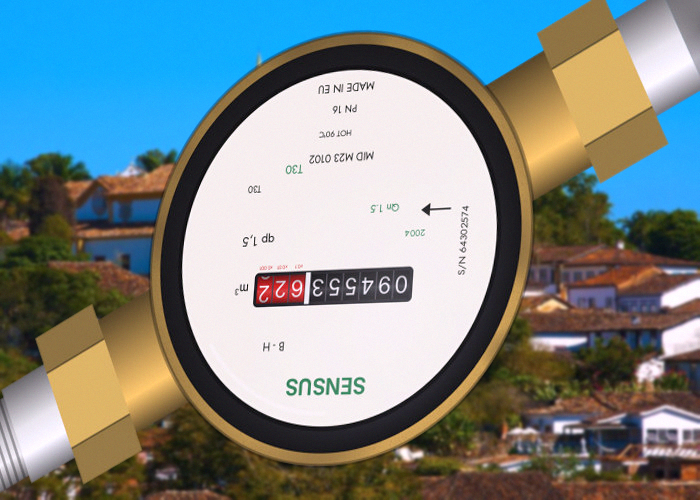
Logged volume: 94553.622 (m³)
